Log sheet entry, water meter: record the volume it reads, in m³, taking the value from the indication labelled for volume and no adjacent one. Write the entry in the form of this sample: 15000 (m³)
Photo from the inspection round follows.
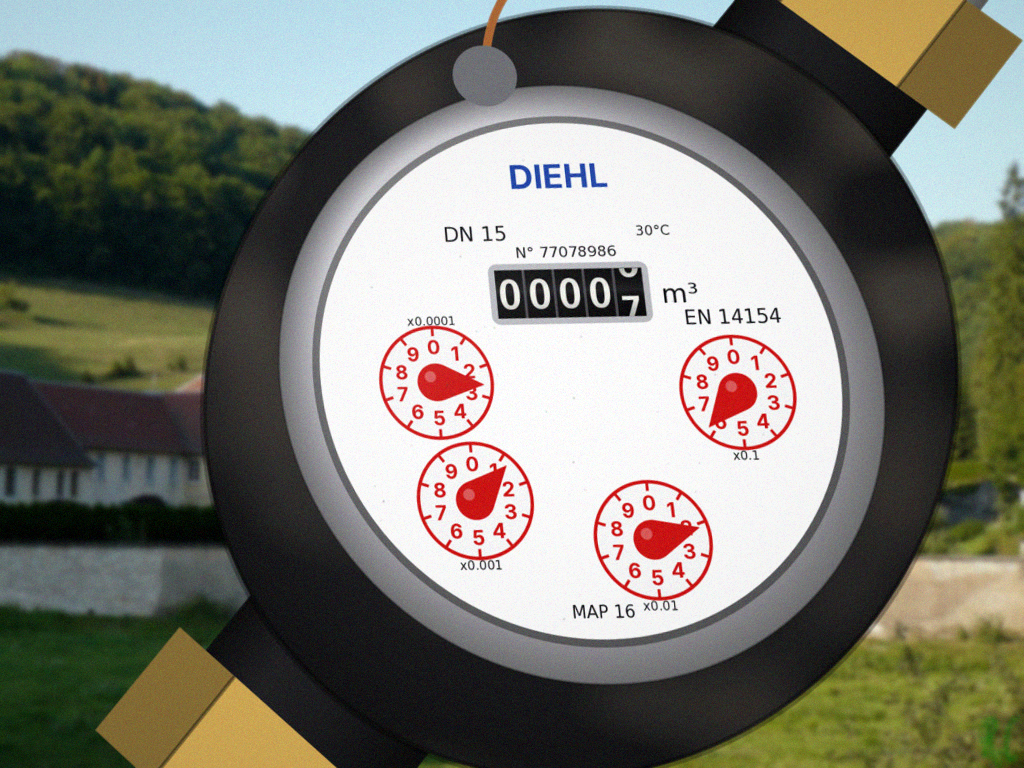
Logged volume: 6.6212 (m³)
